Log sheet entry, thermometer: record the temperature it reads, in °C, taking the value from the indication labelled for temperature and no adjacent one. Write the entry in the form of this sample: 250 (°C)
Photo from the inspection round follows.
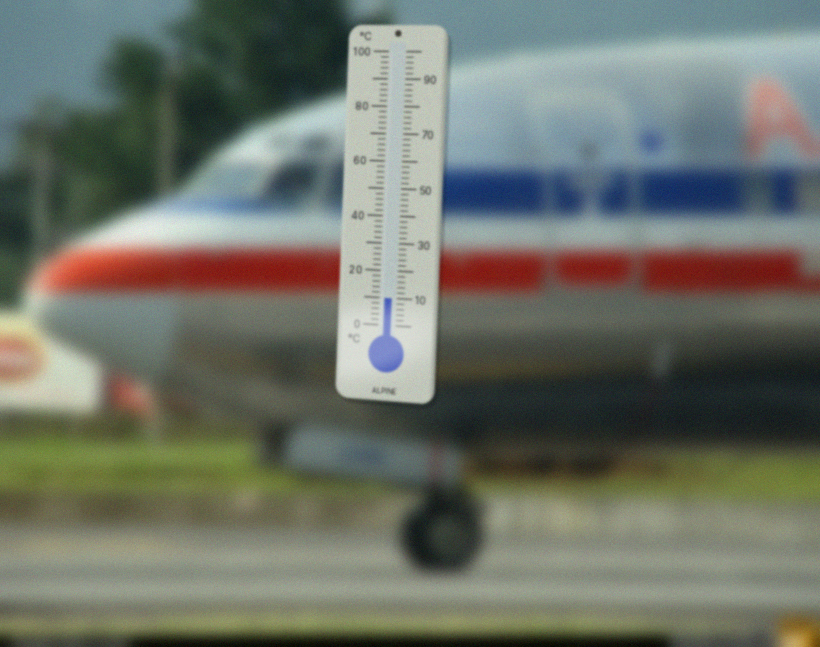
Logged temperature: 10 (°C)
